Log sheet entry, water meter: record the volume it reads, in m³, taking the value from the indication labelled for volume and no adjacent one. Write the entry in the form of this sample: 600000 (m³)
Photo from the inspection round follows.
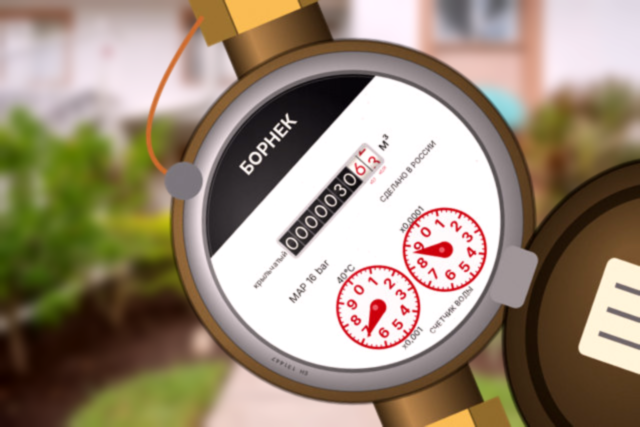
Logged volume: 30.6268 (m³)
